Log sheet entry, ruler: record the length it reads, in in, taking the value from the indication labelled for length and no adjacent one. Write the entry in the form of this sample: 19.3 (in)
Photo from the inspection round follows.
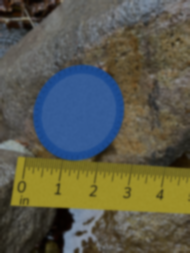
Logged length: 2.5 (in)
